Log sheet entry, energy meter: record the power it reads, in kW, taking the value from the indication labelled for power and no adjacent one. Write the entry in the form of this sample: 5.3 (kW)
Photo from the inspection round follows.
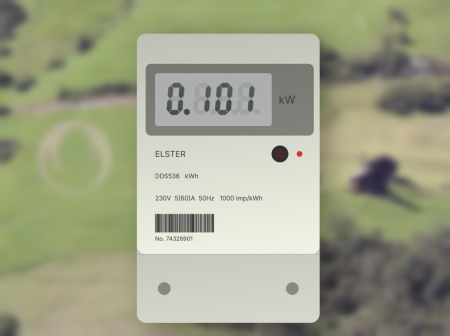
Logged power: 0.101 (kW)
